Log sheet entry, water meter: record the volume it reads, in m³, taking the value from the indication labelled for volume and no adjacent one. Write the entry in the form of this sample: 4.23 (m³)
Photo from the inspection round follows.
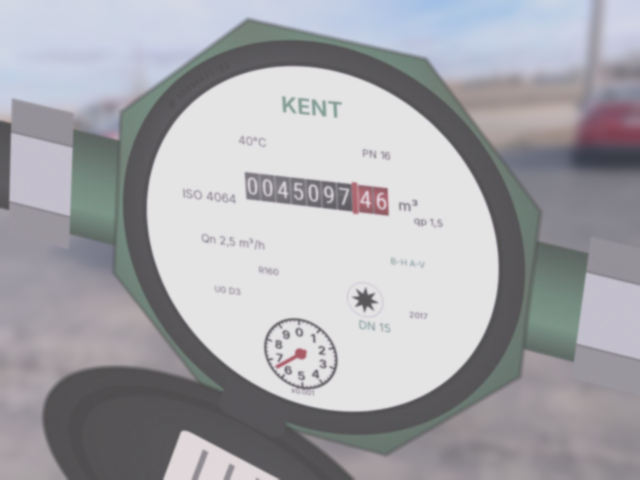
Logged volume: 45097.466 (m³)
